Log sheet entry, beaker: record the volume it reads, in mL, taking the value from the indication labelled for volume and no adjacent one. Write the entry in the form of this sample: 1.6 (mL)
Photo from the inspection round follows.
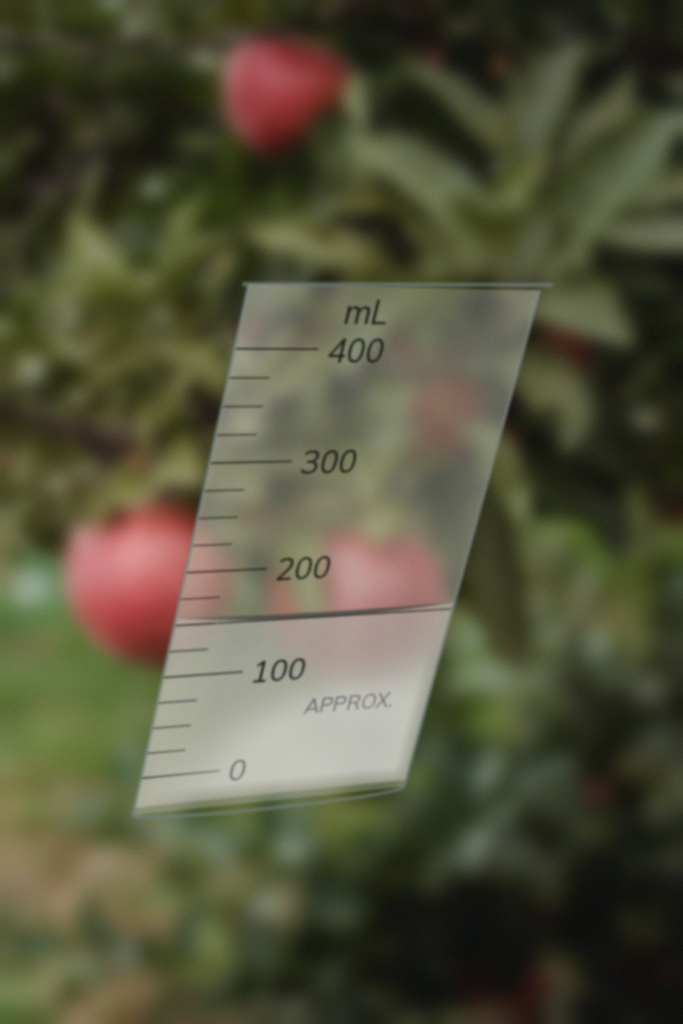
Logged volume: 150 (mL)
